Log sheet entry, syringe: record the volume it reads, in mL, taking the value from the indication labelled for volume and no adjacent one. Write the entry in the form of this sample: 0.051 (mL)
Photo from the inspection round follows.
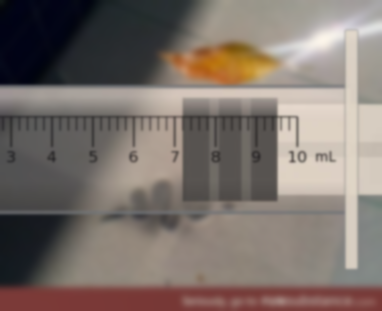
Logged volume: 7.2 (mL)
